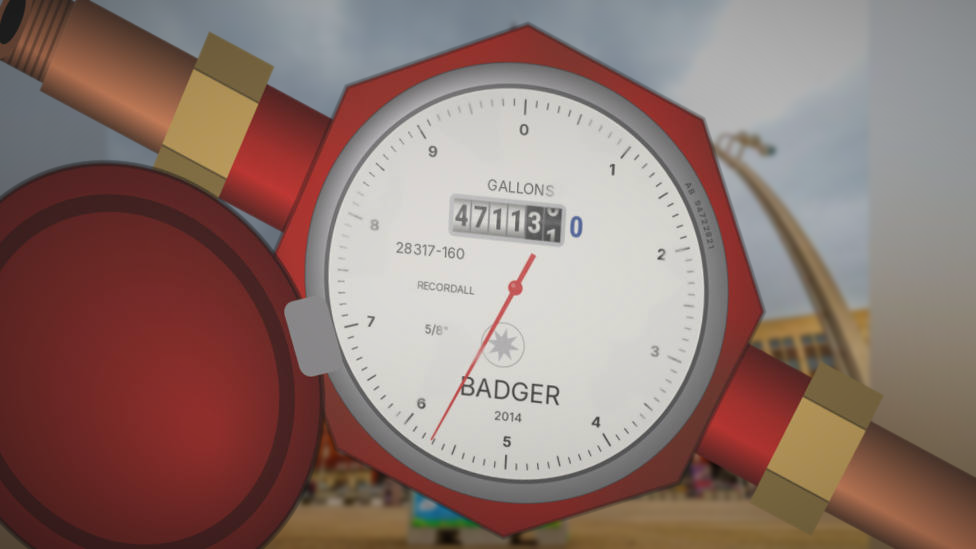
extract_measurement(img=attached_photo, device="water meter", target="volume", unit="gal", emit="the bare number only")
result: 4711305.7
